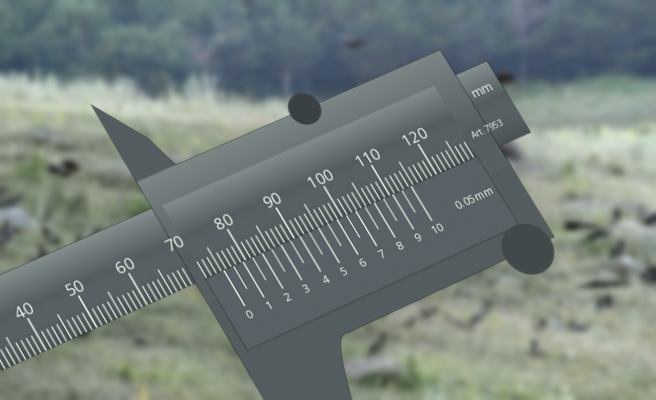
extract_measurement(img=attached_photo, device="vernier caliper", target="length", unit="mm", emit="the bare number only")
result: 75.5
